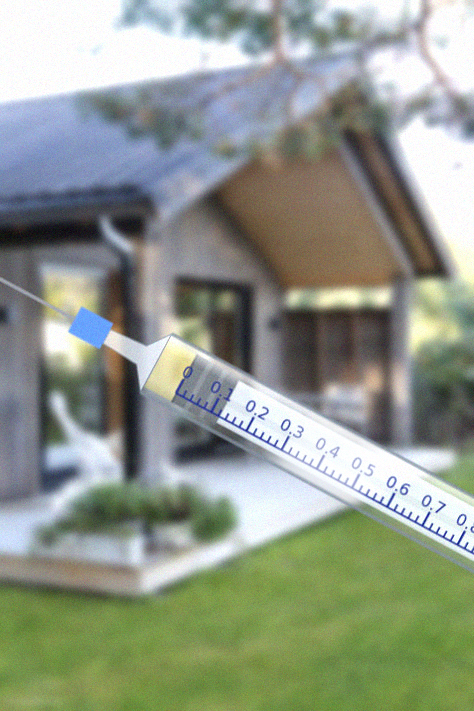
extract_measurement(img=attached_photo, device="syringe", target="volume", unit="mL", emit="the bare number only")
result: 0
